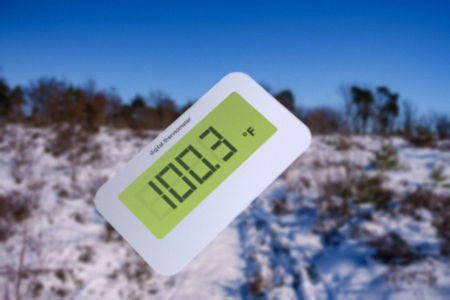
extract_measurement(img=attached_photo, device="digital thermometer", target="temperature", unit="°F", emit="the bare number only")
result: 100.3
